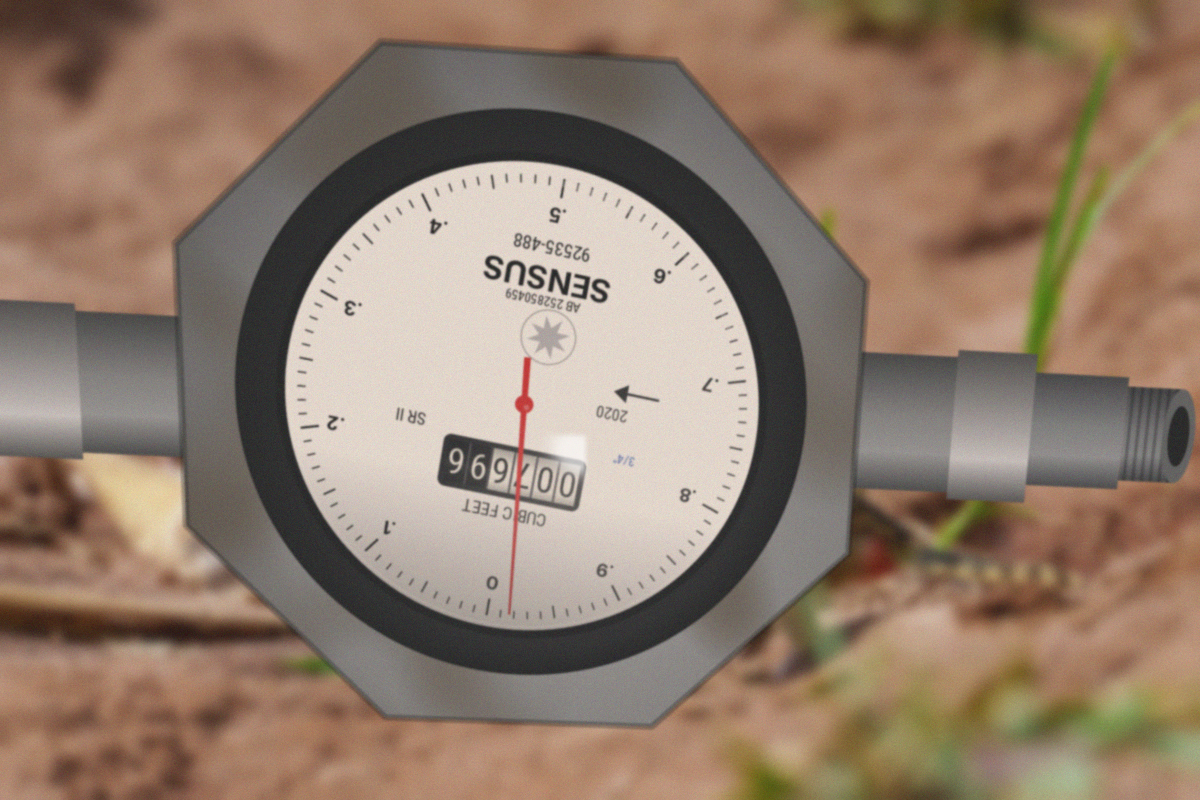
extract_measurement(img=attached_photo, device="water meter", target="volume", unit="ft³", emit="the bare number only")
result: 7695.98
